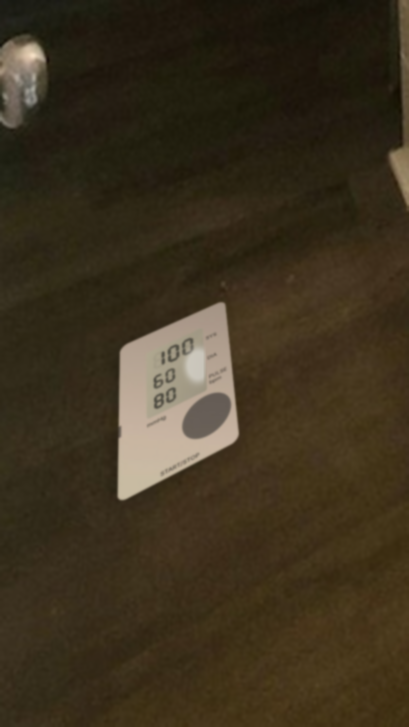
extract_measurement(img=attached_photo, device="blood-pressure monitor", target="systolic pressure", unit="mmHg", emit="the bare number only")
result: 100
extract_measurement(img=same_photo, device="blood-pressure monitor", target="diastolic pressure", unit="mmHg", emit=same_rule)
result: 60
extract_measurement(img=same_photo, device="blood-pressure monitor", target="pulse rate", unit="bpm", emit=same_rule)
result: 80
